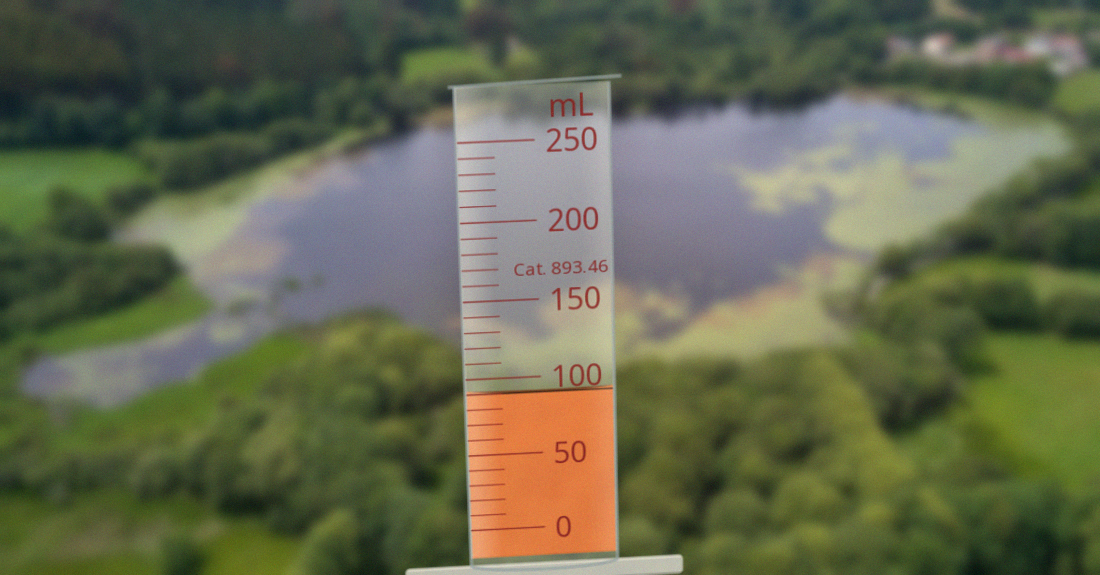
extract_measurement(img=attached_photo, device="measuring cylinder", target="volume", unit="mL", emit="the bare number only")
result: 90
